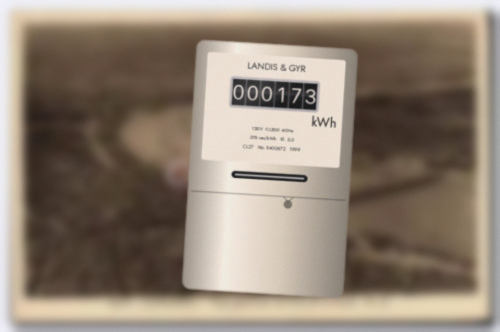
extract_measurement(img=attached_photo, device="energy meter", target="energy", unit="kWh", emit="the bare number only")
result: 173
